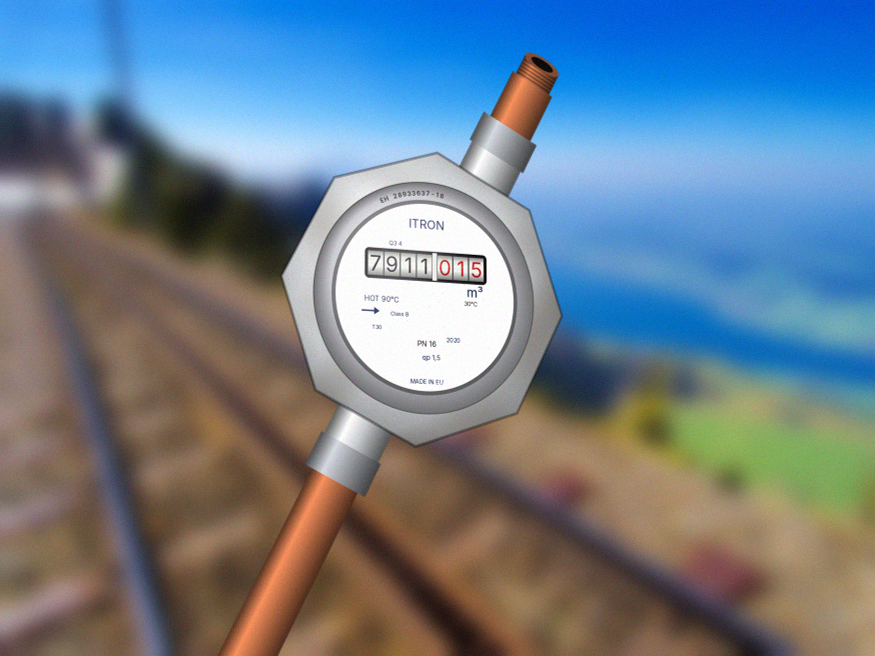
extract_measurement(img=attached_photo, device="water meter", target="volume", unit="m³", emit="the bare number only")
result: 7911.015
